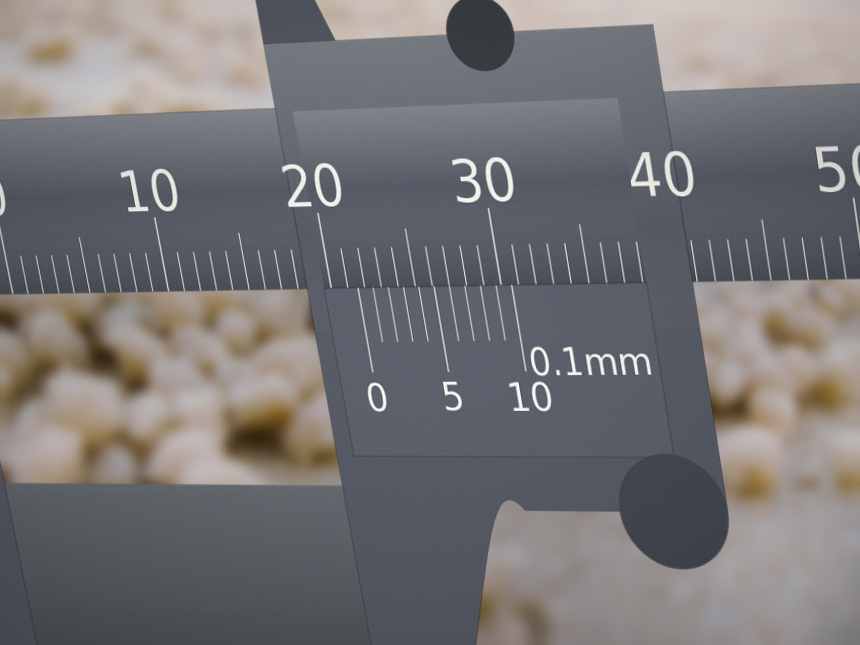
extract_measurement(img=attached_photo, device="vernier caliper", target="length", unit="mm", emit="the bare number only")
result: 21.6
